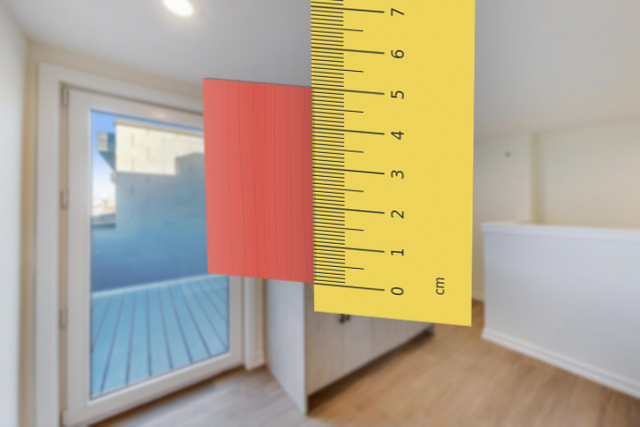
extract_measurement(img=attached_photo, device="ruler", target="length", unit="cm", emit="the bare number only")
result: 5
